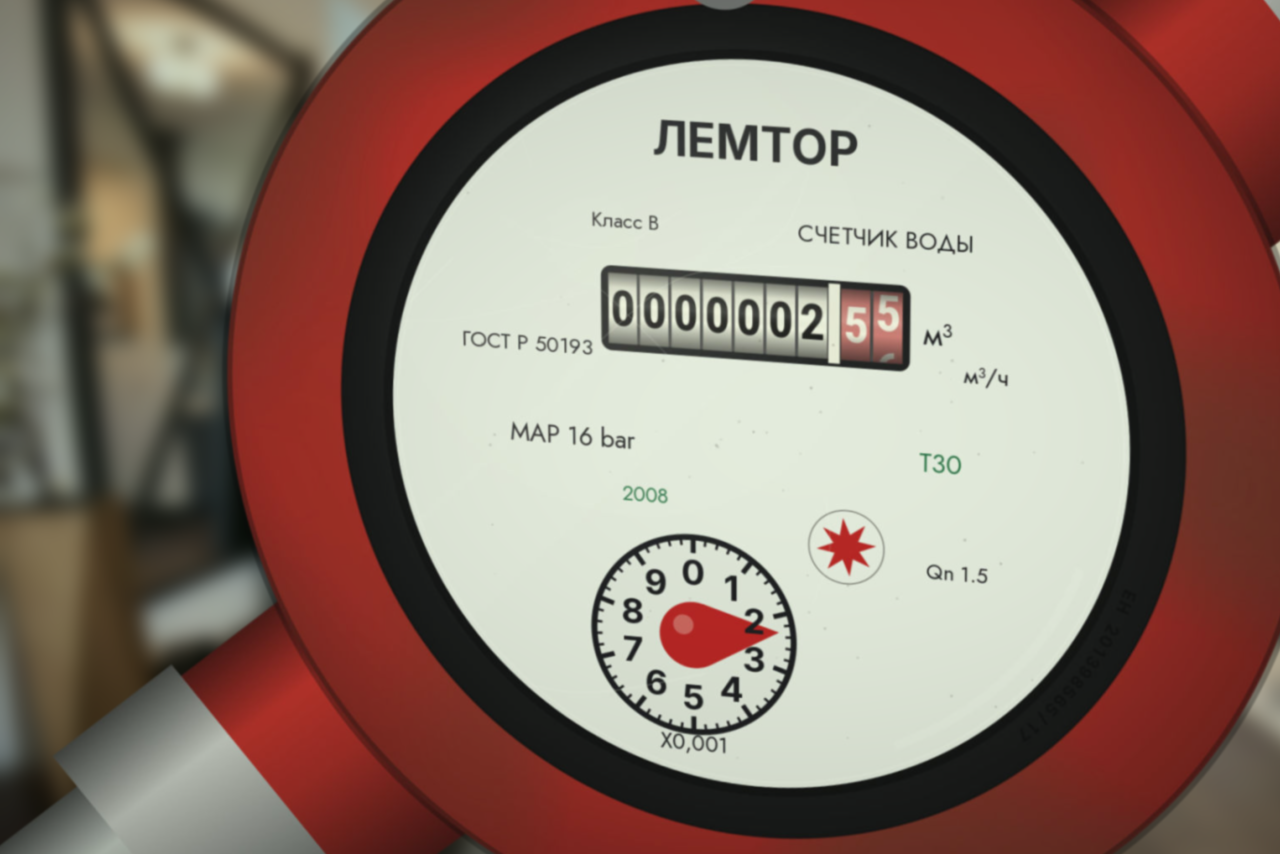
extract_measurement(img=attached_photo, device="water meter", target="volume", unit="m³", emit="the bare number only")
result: 2.552
